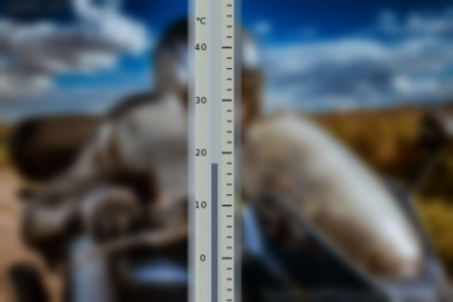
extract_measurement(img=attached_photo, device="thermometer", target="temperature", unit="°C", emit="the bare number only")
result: 18
